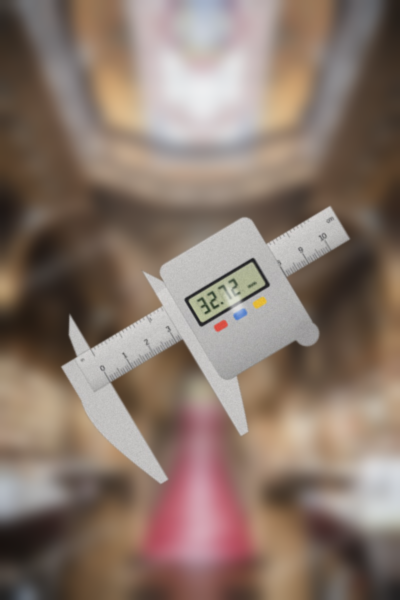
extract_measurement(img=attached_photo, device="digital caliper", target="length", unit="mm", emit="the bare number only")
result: 32.72
